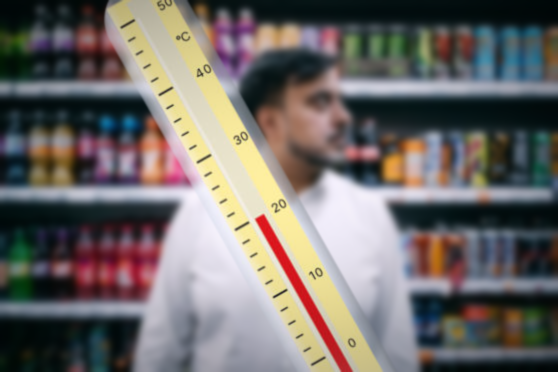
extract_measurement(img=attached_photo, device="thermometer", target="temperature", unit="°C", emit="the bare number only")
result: 20
